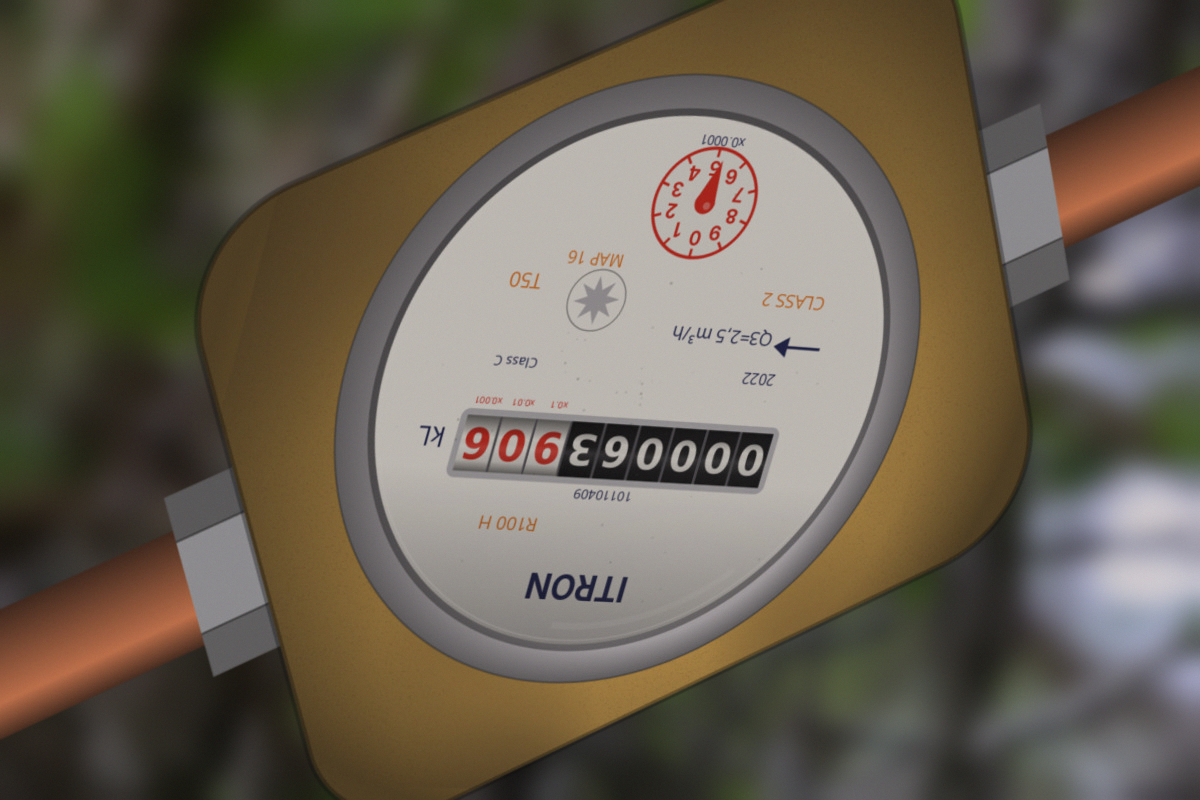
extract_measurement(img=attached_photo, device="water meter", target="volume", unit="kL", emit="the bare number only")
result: 63.9065
